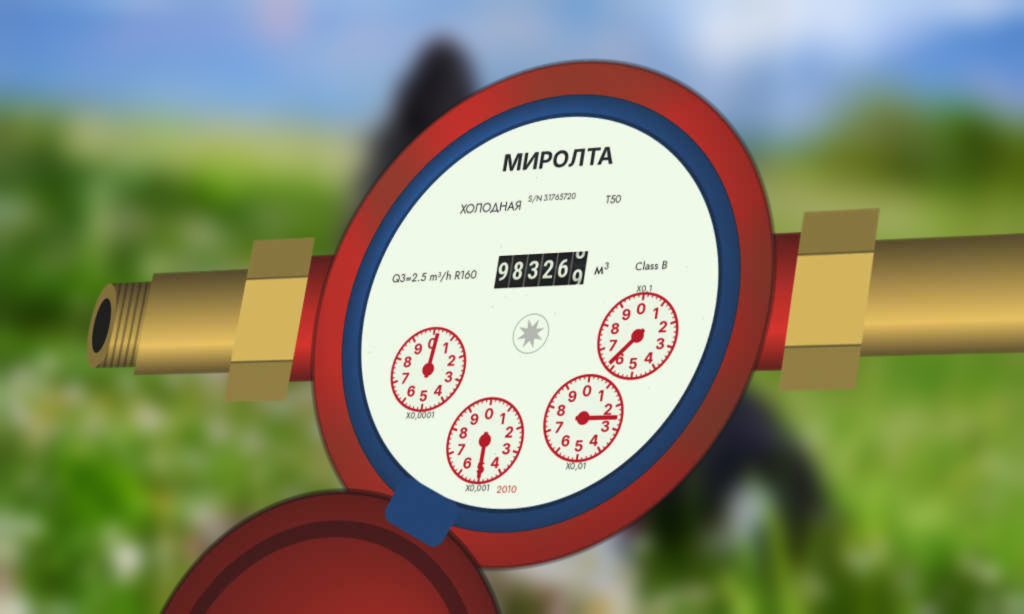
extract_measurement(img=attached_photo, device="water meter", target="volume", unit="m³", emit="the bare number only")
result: 983268.6250
